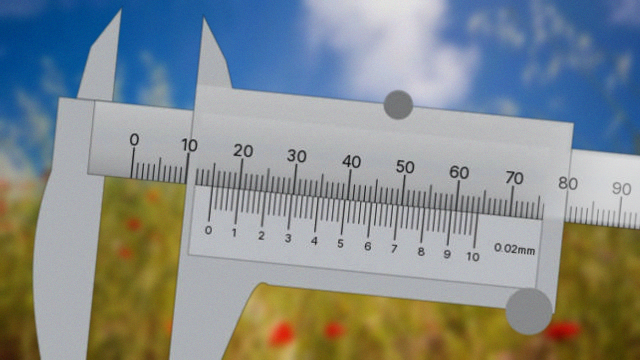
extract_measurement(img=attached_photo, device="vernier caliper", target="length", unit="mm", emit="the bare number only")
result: 15.0
